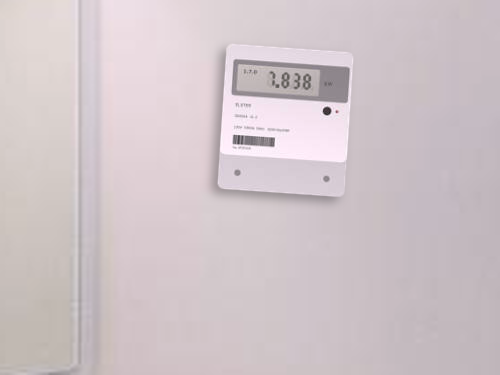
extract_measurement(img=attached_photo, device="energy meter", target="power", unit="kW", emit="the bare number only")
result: 7.838
